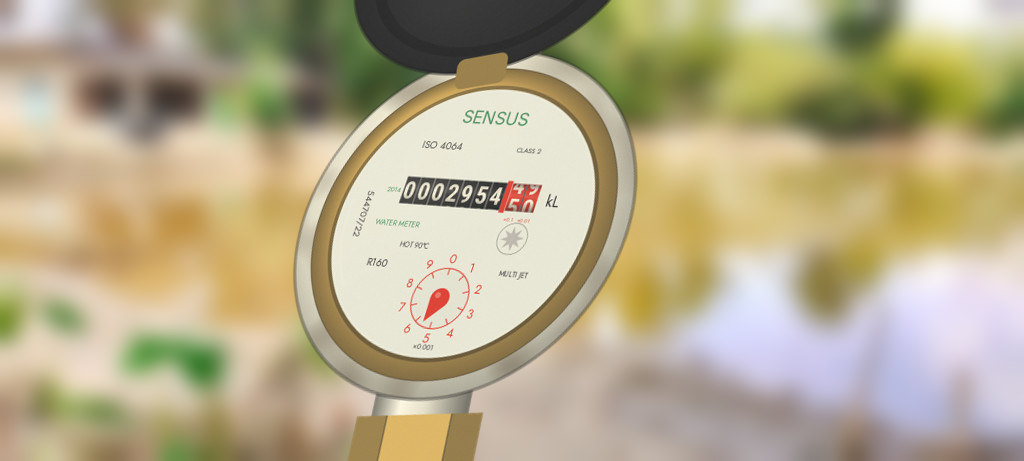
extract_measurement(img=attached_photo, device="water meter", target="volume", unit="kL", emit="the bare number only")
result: 2954.495
